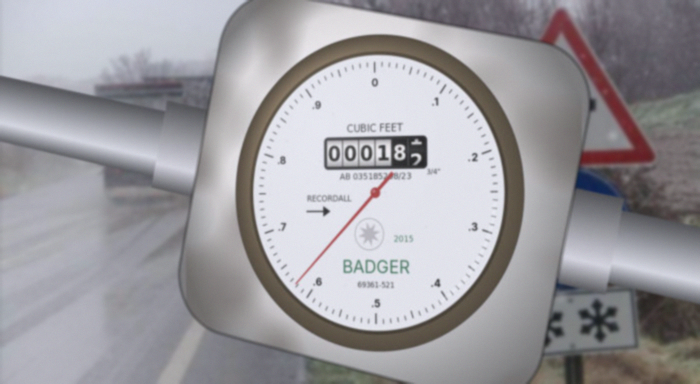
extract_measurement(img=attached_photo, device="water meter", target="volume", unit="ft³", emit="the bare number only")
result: 181.62
